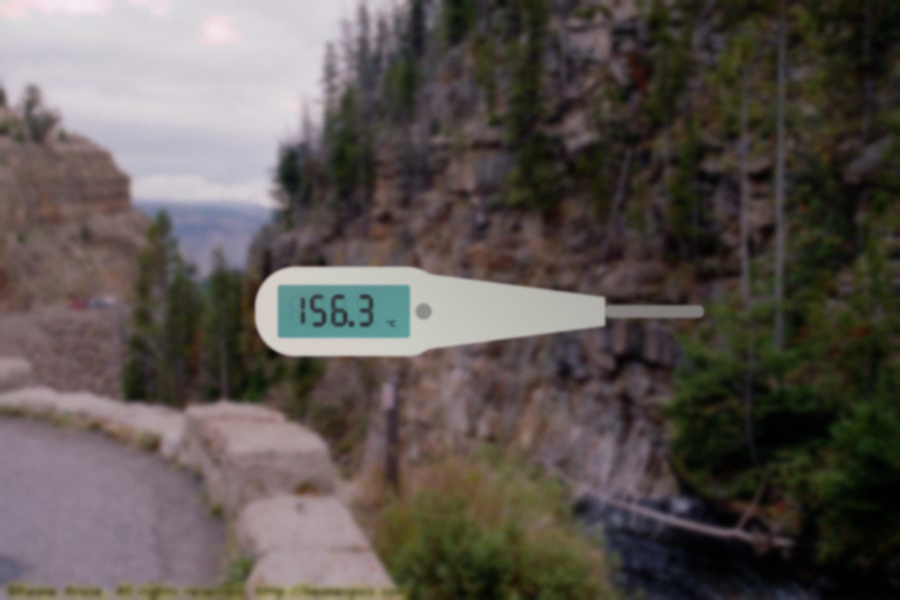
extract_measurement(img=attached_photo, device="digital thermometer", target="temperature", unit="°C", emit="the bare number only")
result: 156.3
